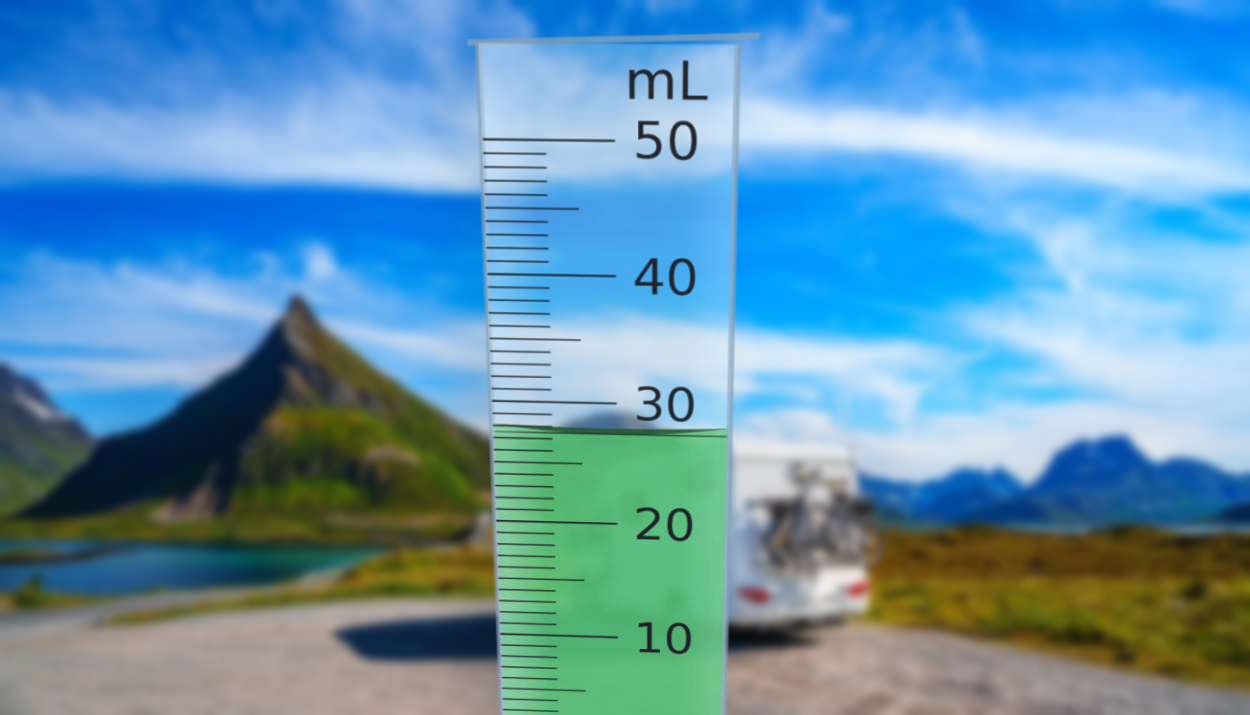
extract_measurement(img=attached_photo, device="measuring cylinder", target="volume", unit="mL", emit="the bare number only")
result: 27.5
